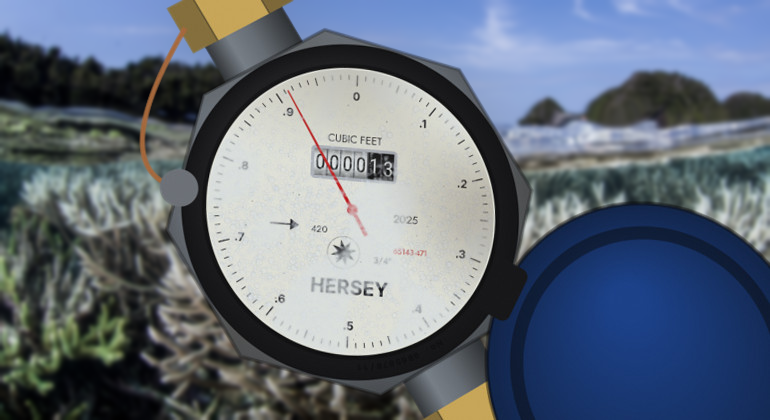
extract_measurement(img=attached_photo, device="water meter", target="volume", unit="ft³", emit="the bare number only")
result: 12.91
